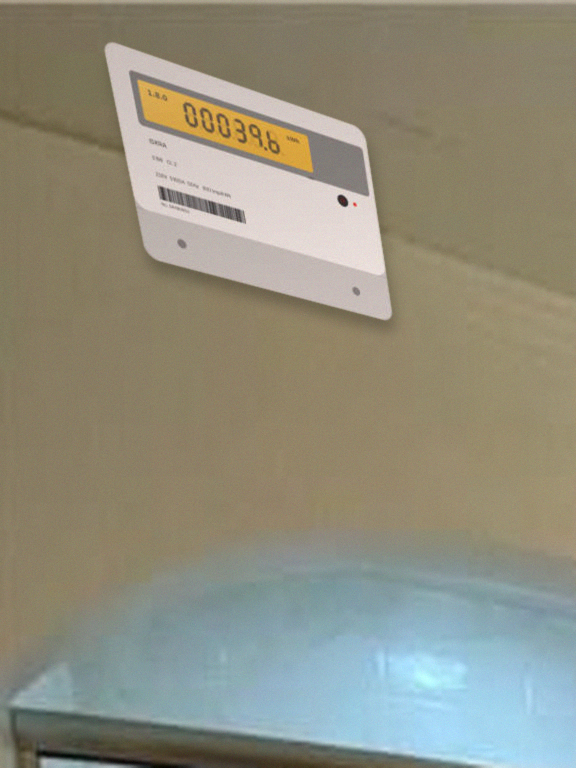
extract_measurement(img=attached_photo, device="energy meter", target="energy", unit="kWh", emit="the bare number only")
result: 39.6
